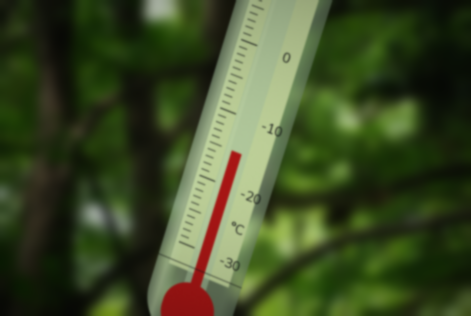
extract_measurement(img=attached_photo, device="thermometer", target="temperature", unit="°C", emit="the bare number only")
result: -15
